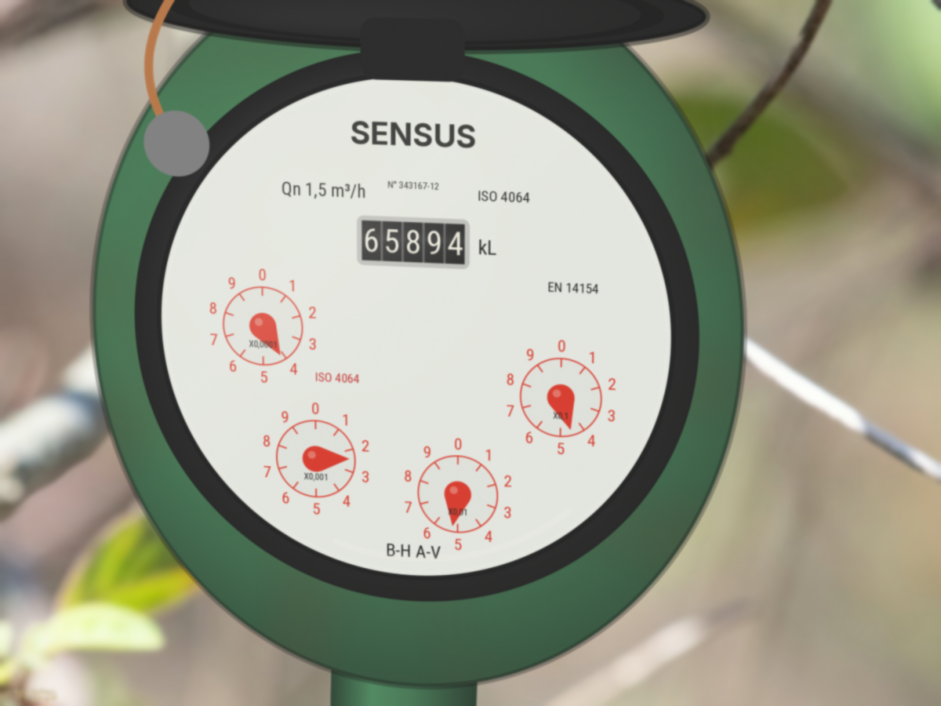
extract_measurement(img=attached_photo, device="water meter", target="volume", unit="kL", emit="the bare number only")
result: 65894.4524
